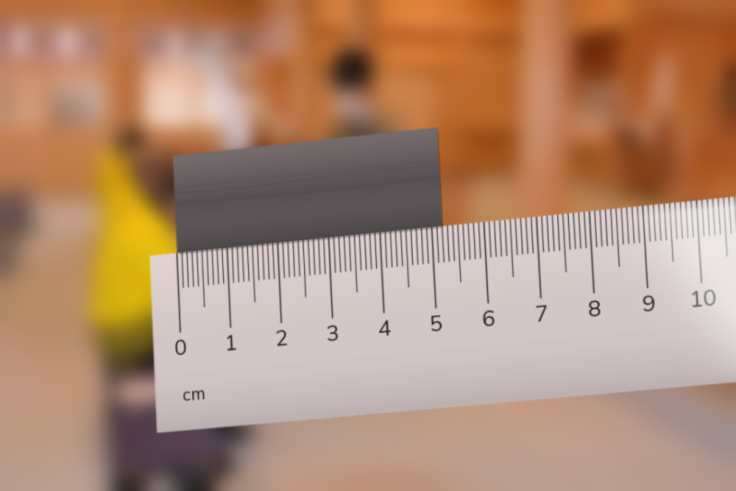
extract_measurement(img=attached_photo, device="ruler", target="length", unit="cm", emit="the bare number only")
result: 5.2
